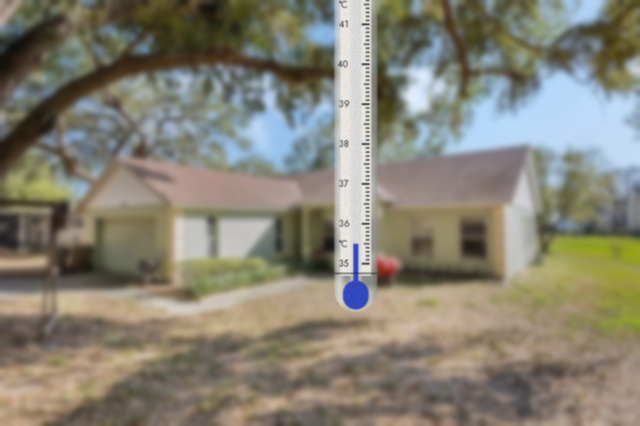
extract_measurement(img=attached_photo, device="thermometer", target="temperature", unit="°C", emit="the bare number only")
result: 35.5
